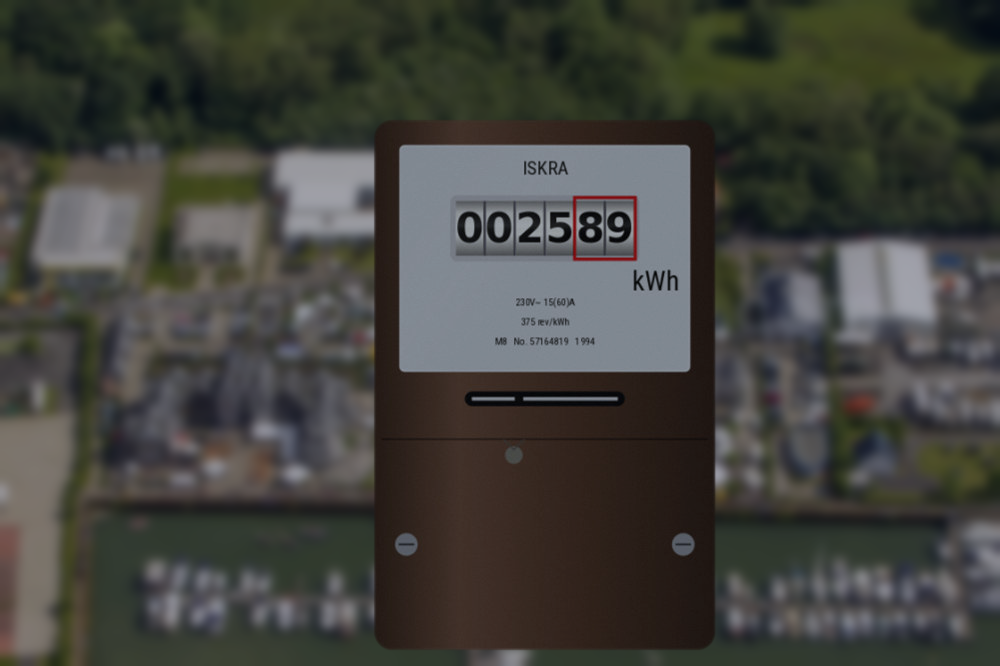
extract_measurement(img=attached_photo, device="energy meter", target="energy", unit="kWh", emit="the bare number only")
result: 25.89
